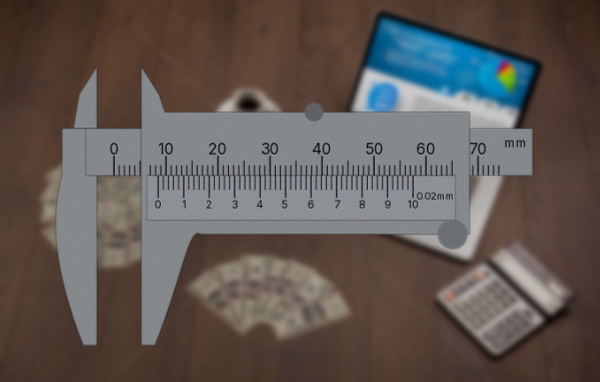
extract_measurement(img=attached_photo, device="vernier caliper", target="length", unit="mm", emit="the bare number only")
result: 8.5
